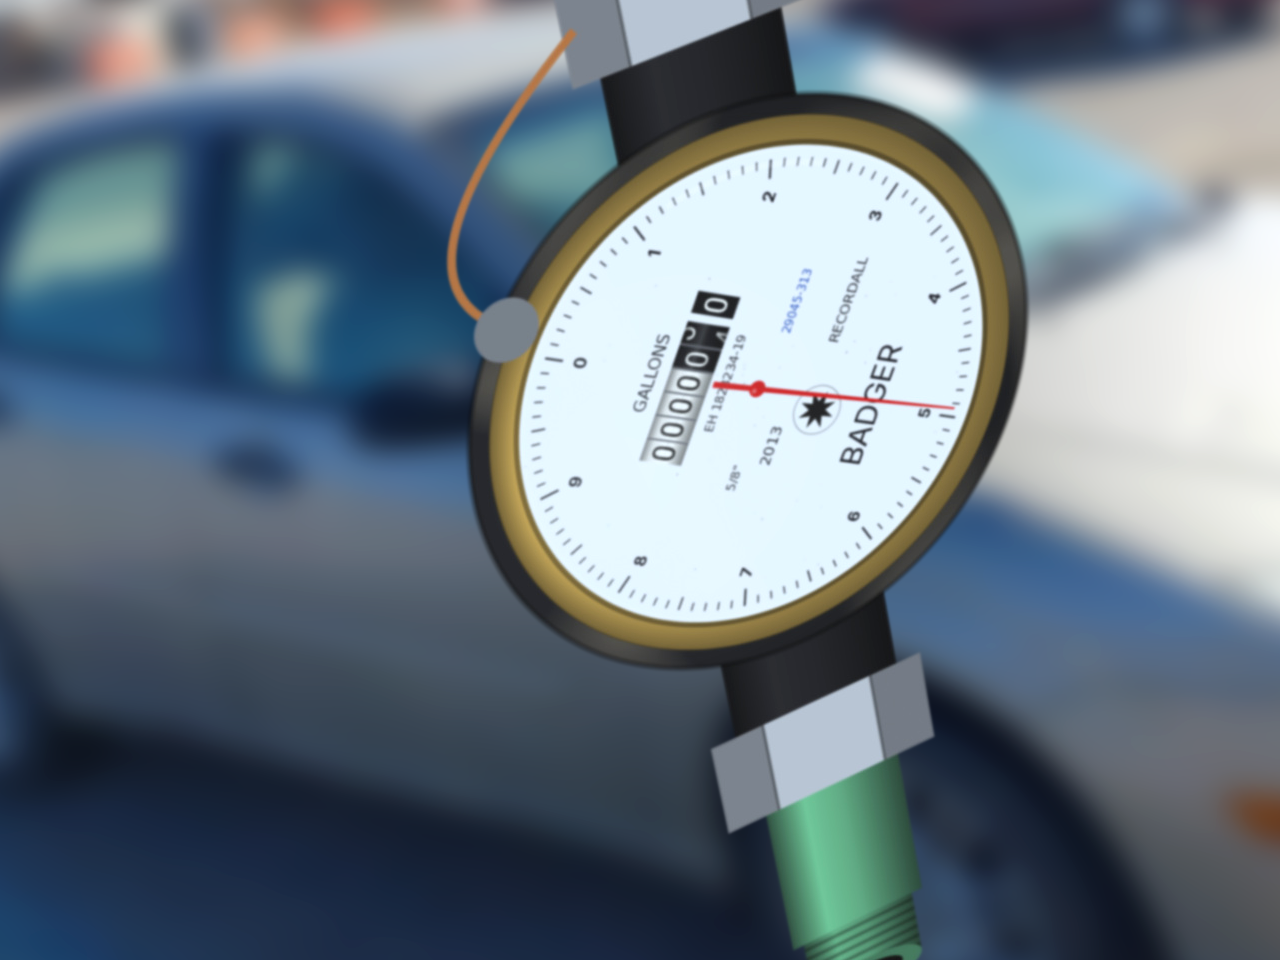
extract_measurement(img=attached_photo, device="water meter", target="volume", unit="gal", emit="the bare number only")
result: 34.9
